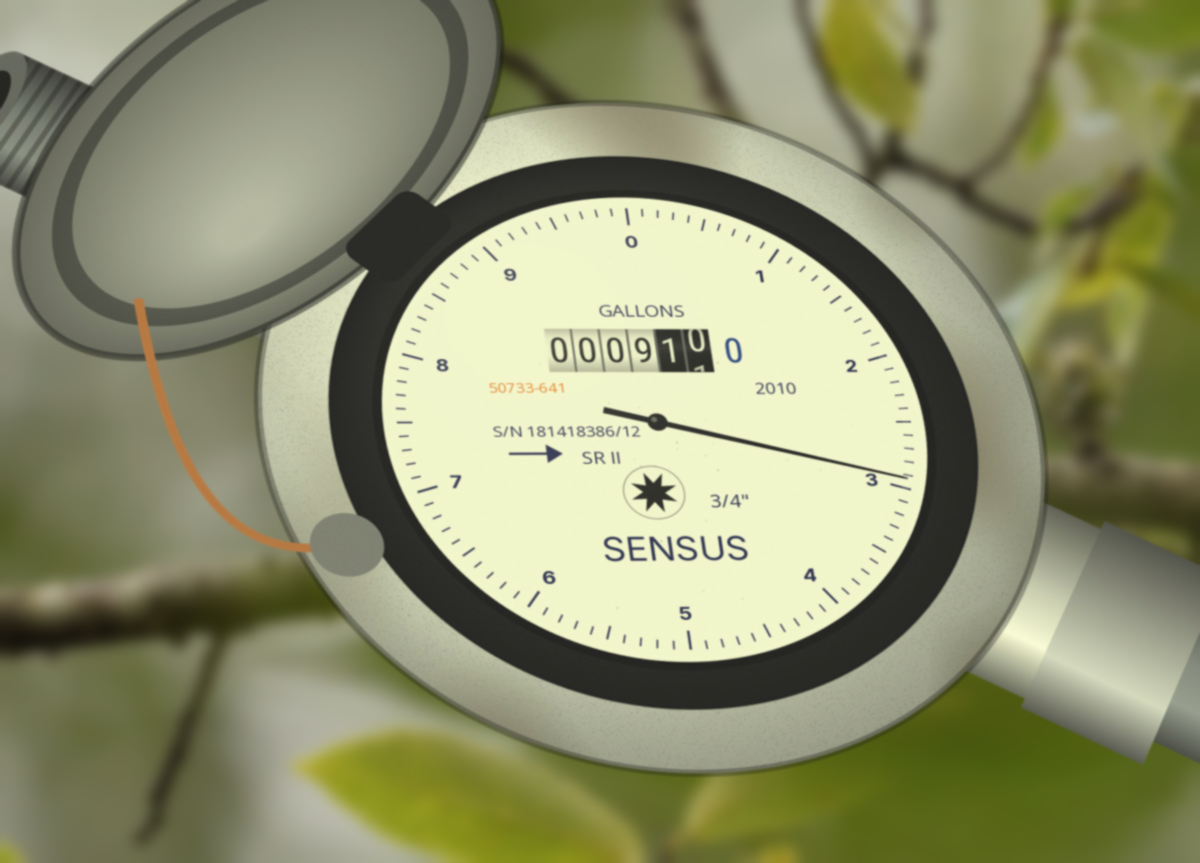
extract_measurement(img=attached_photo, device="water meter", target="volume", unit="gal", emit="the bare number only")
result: 9102.9
